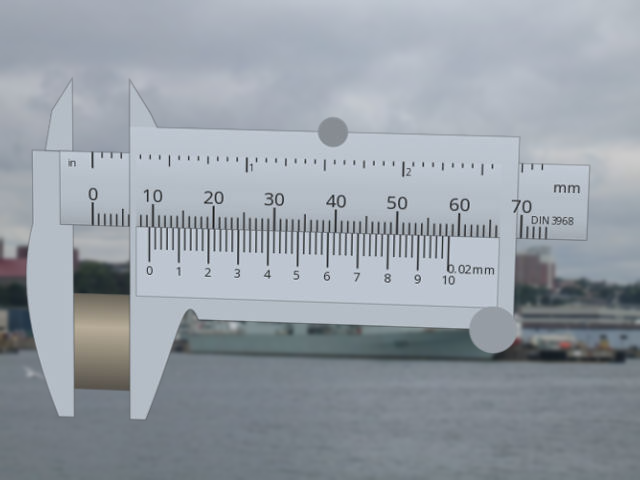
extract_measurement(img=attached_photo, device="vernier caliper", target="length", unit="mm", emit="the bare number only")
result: 9.4
